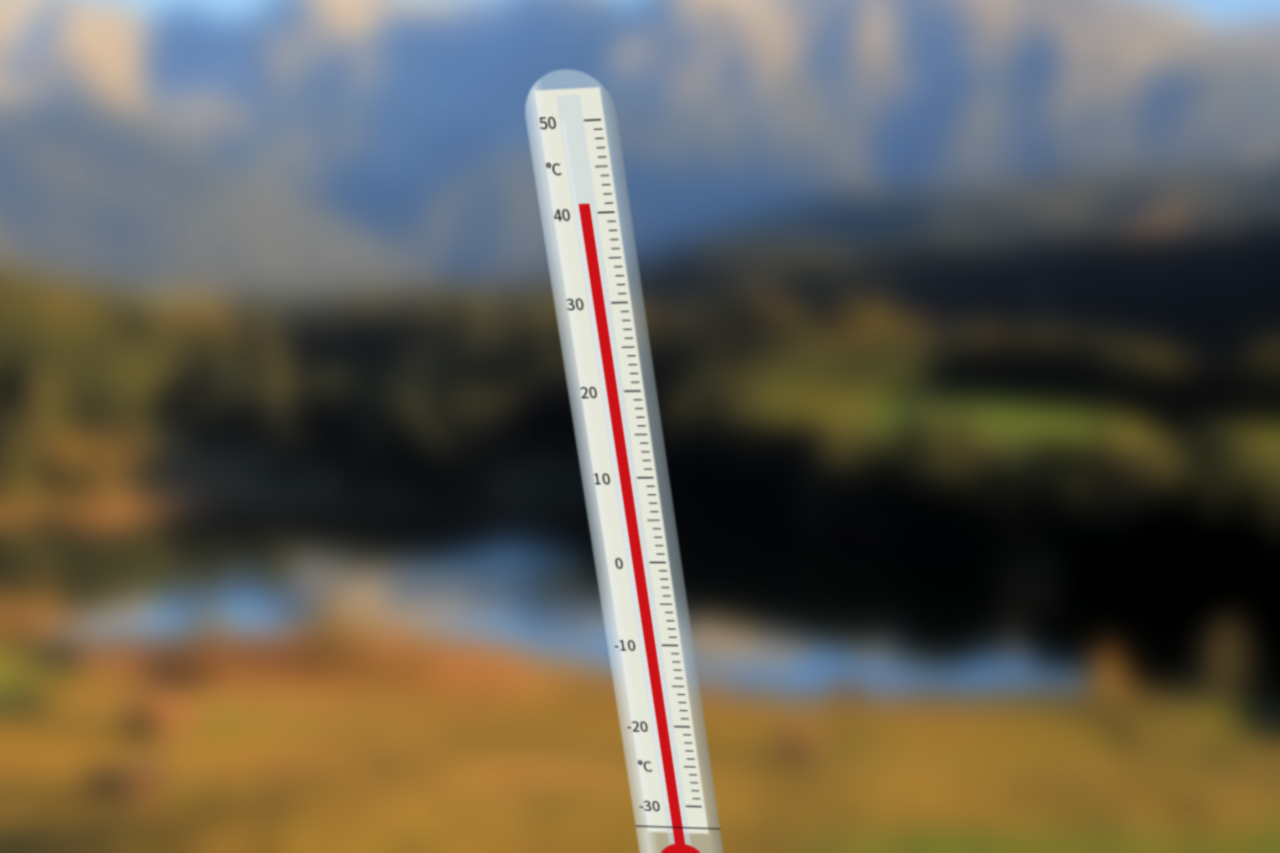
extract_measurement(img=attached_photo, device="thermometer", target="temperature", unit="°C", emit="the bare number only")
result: 41
